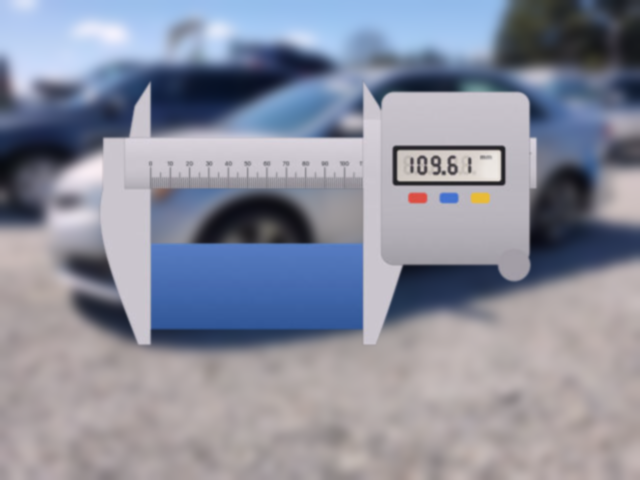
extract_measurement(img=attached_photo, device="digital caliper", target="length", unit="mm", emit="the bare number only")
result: 109.61
